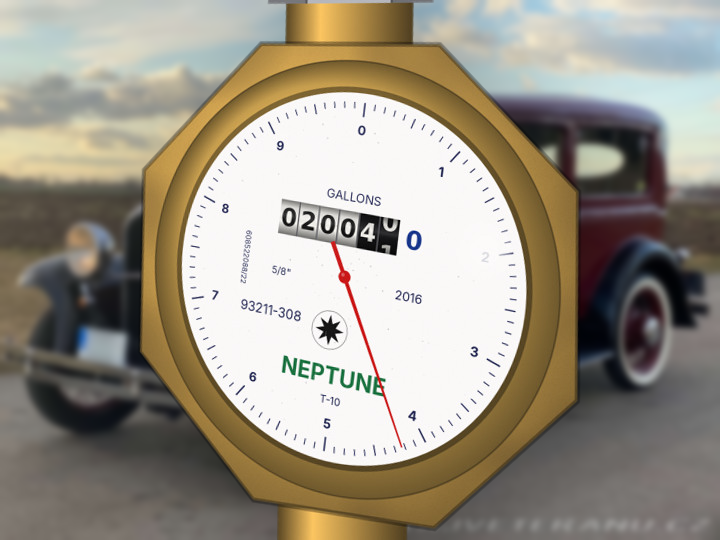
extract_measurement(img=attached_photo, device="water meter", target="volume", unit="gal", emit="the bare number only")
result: 200404.2
